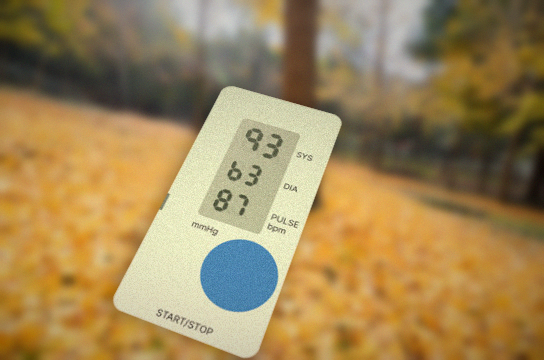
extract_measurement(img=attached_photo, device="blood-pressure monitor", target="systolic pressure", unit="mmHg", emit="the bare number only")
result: 93
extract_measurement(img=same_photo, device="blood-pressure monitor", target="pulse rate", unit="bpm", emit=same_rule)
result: 87
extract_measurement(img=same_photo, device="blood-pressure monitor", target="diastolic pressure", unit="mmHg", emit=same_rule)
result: 63
